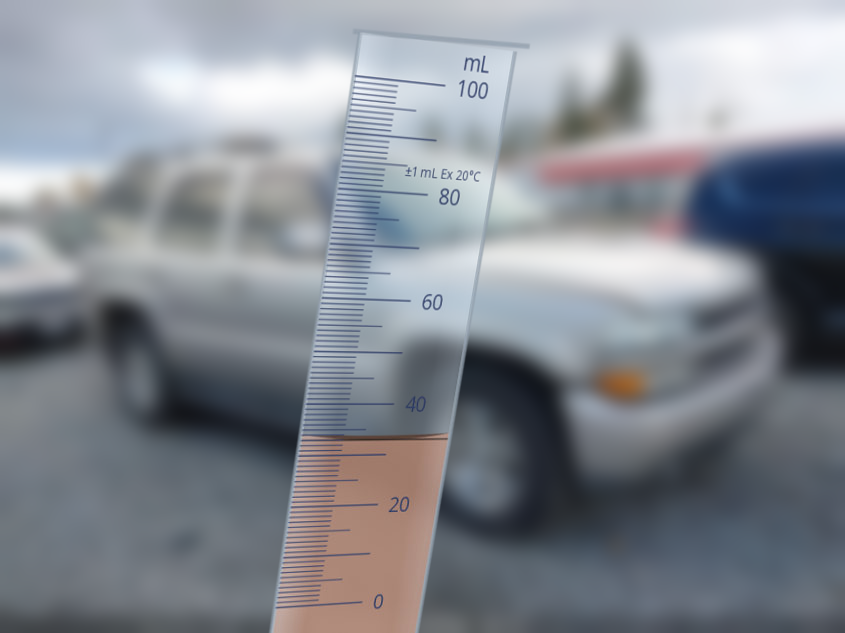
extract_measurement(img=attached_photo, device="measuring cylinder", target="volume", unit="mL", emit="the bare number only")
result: 33
